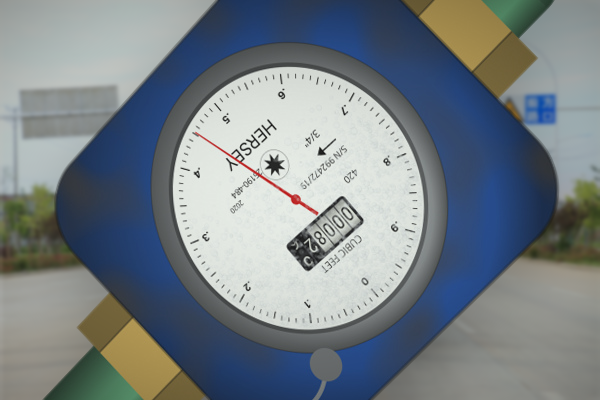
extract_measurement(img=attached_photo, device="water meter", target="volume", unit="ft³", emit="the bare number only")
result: 825.45
